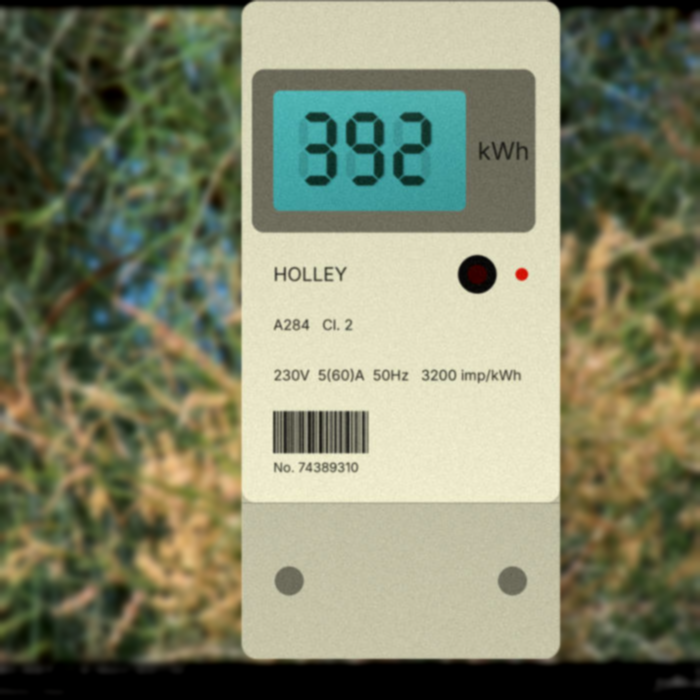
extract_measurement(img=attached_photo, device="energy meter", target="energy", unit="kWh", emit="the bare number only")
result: 392
